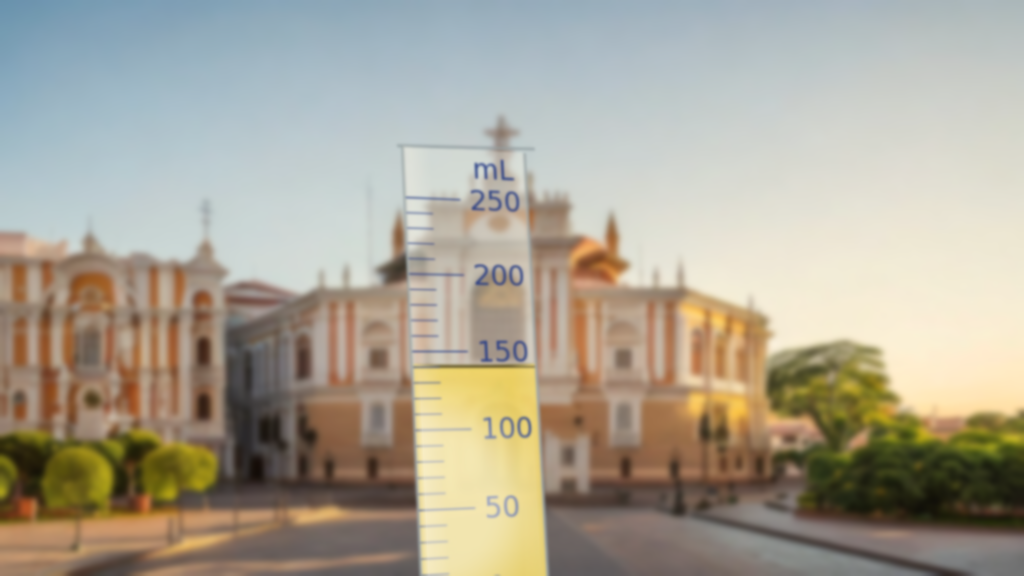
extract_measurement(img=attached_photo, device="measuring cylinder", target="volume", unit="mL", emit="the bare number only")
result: 140
